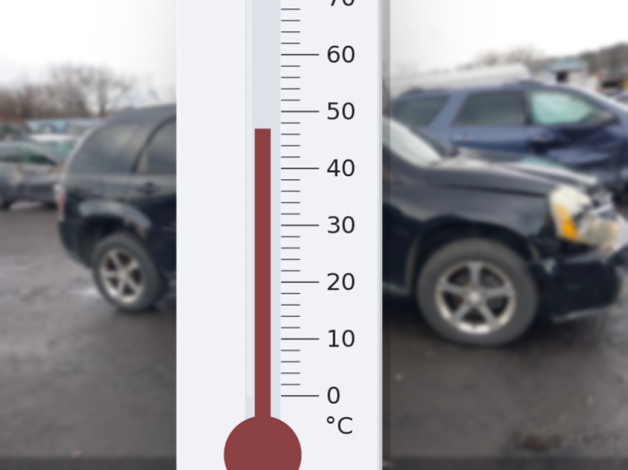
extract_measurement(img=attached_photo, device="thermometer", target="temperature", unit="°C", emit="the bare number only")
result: 47
